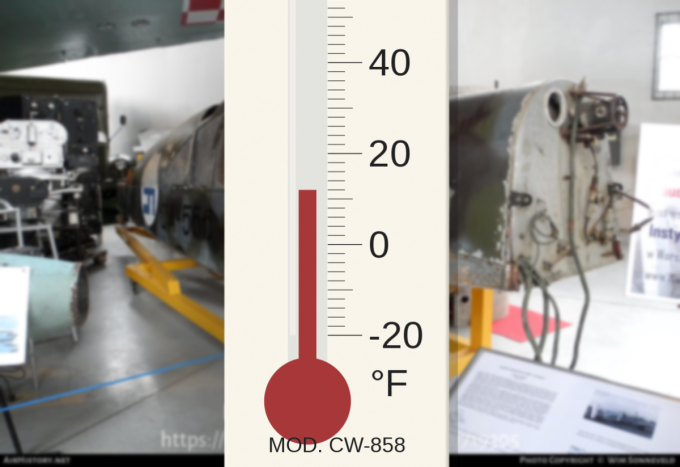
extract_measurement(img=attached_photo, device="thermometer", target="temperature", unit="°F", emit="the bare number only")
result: 12
